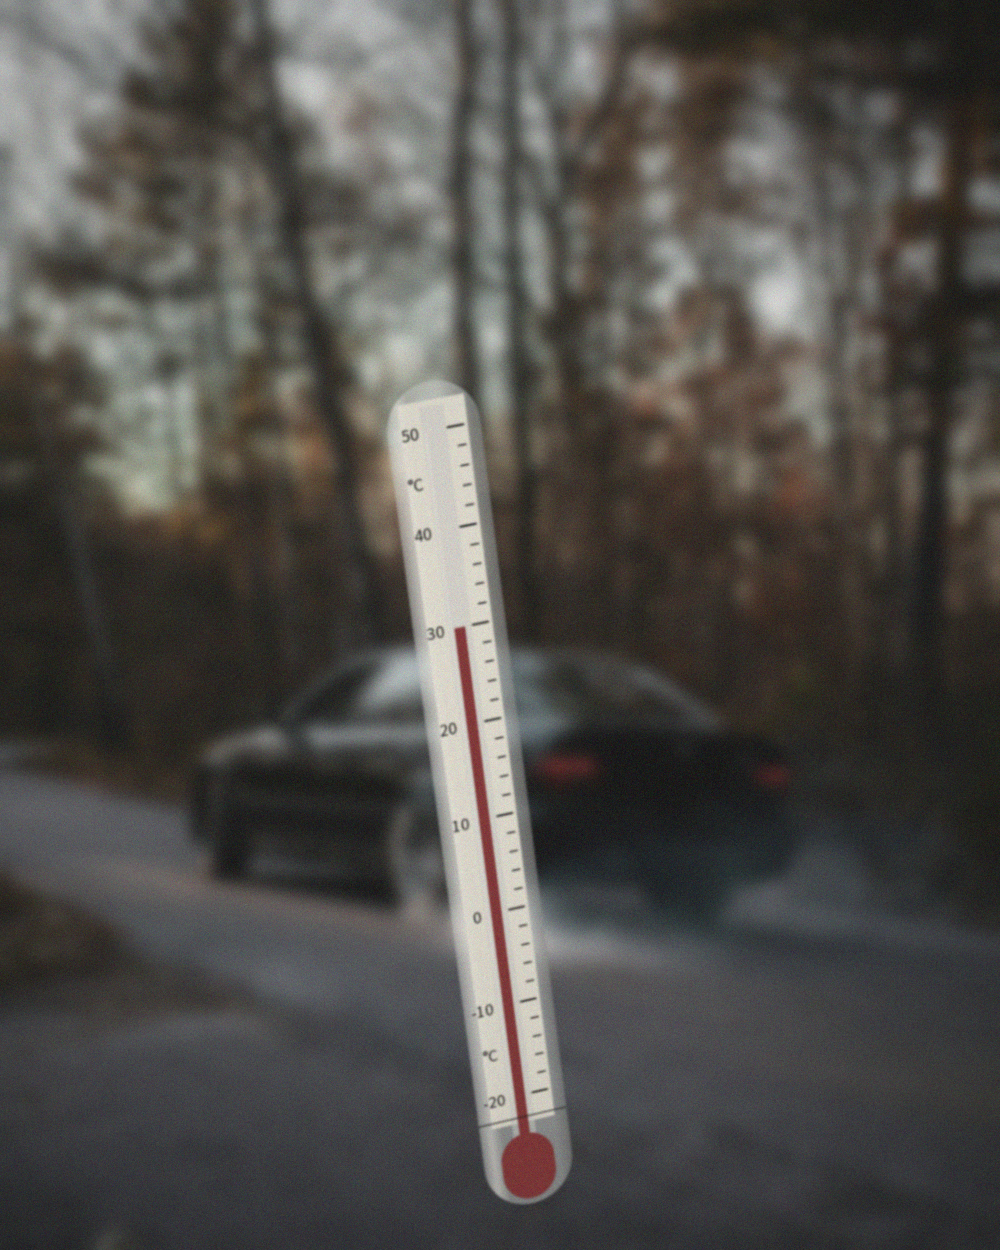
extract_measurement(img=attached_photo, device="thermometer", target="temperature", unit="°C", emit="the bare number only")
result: 30
